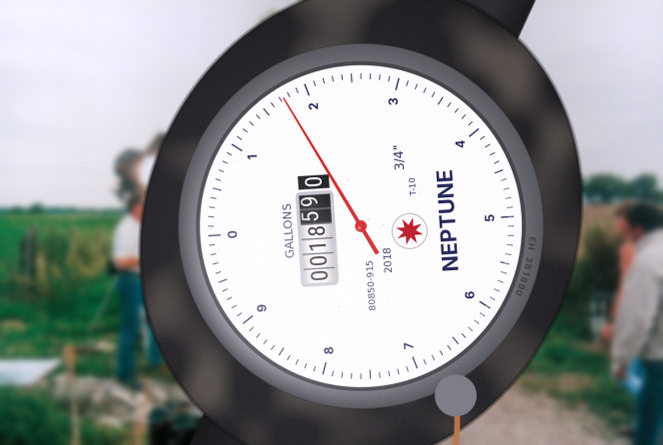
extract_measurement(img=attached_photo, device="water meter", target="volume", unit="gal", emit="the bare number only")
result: 18591.7
